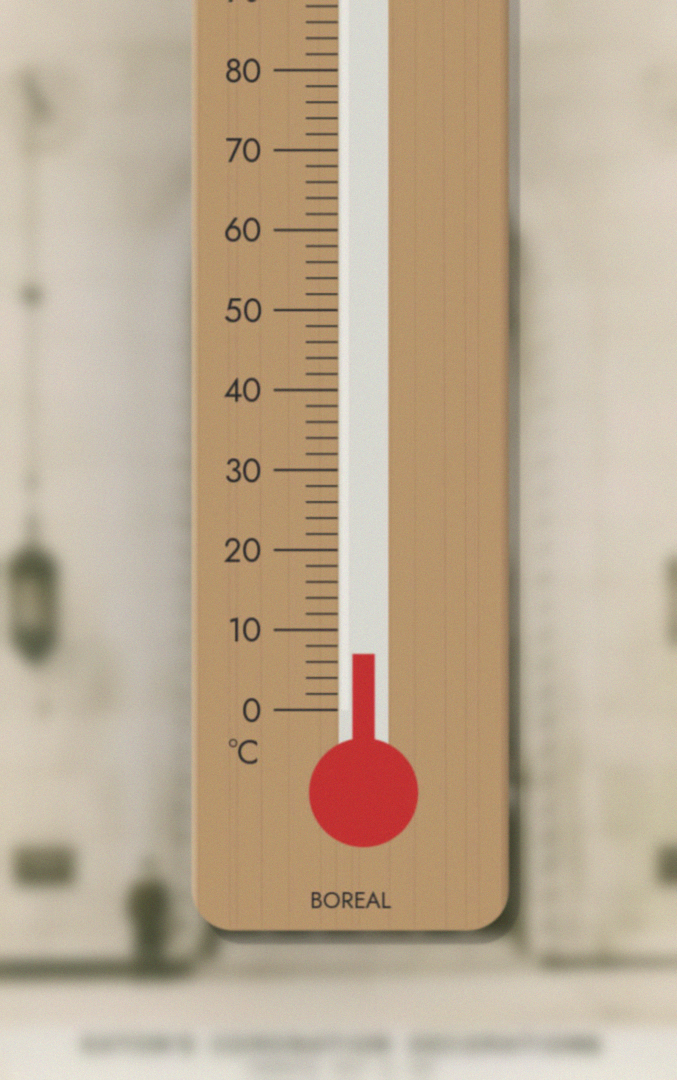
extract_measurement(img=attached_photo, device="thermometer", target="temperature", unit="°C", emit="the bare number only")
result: 7
